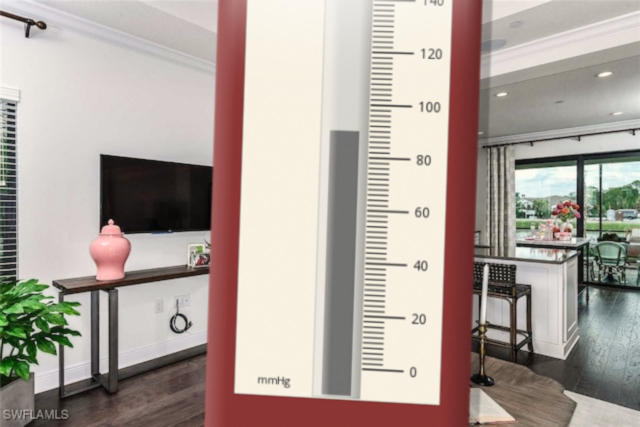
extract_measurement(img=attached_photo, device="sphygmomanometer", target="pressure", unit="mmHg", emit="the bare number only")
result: 90
